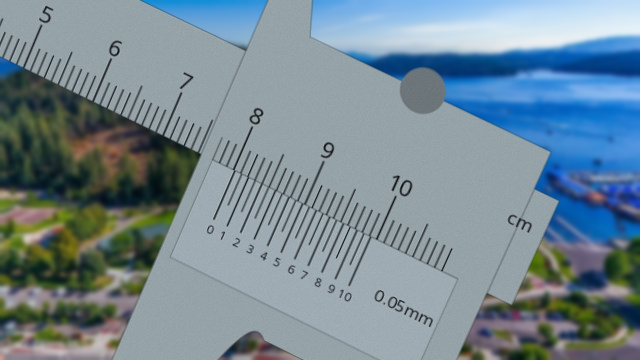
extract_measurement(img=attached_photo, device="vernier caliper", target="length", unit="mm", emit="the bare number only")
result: 80.2
